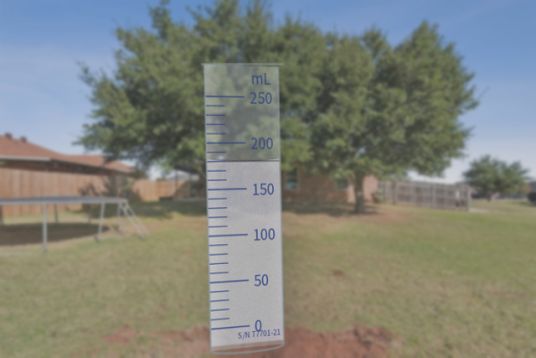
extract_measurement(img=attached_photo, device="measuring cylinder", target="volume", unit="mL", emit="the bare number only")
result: 180
